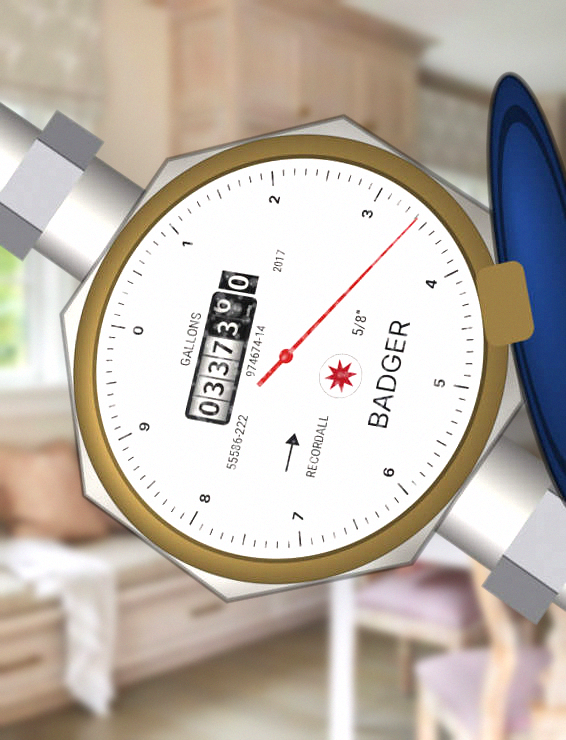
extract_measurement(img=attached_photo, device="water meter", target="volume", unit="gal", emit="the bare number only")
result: 337363.4
